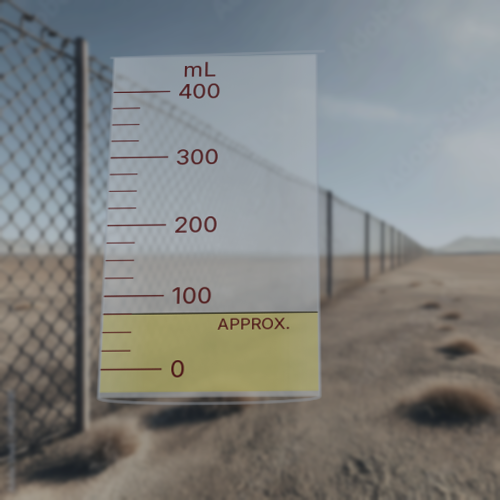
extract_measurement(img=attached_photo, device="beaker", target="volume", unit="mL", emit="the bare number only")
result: 75
